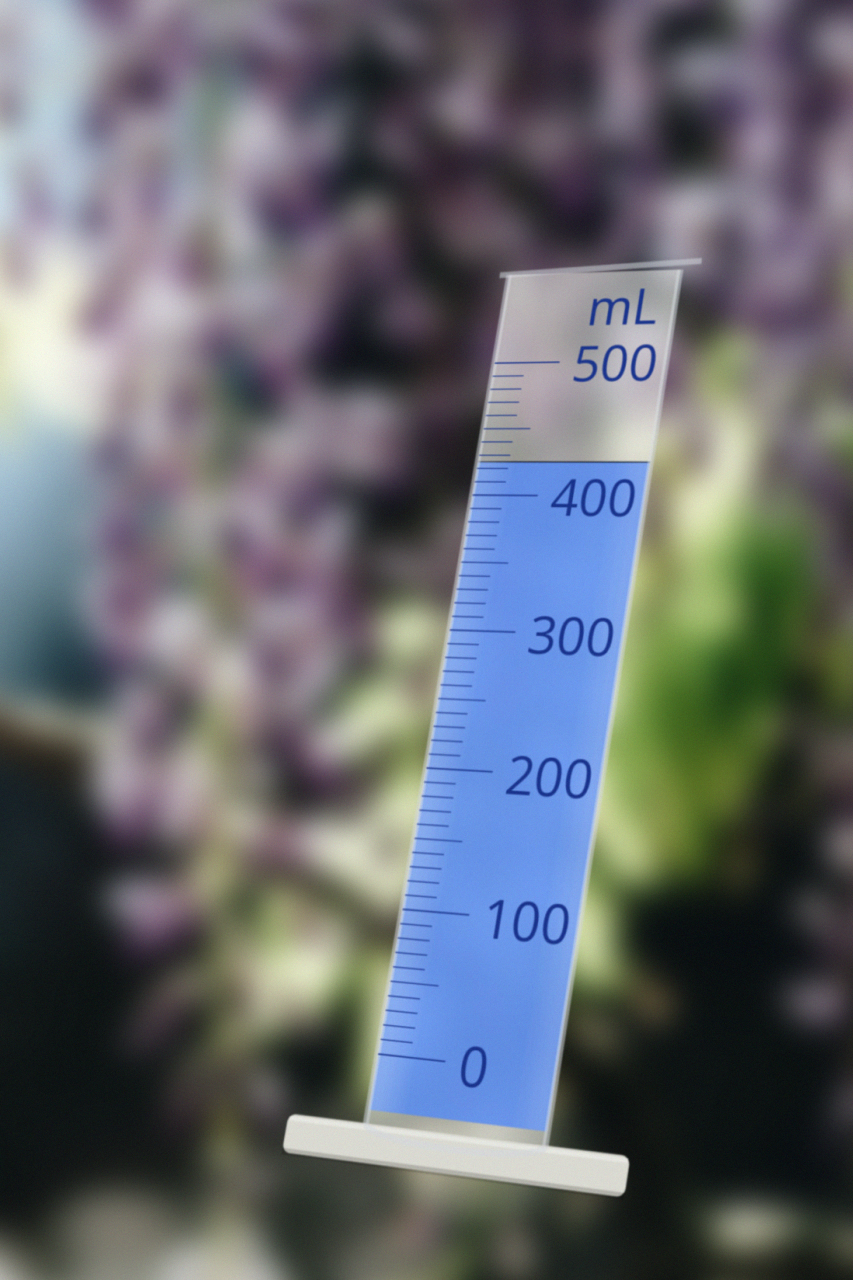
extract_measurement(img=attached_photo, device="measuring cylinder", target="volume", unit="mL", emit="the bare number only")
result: 425
